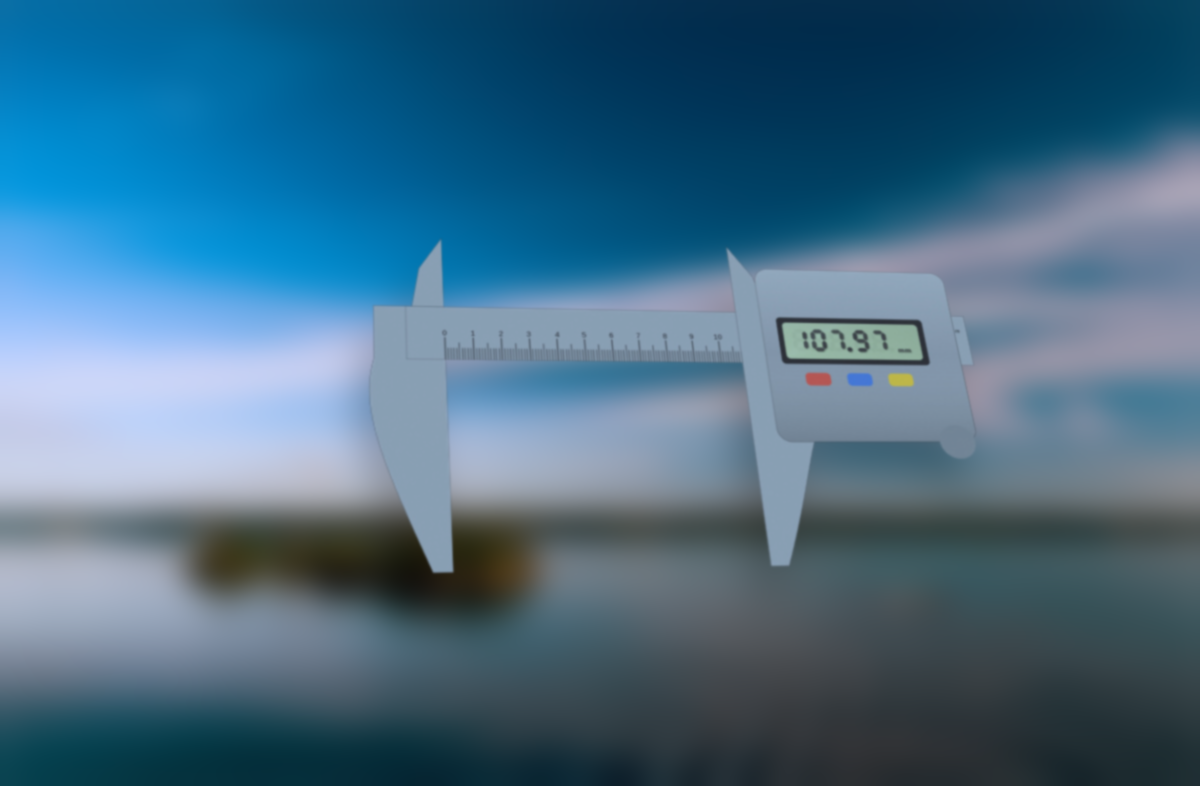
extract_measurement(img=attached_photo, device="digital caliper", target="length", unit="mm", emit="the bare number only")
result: 107.97
